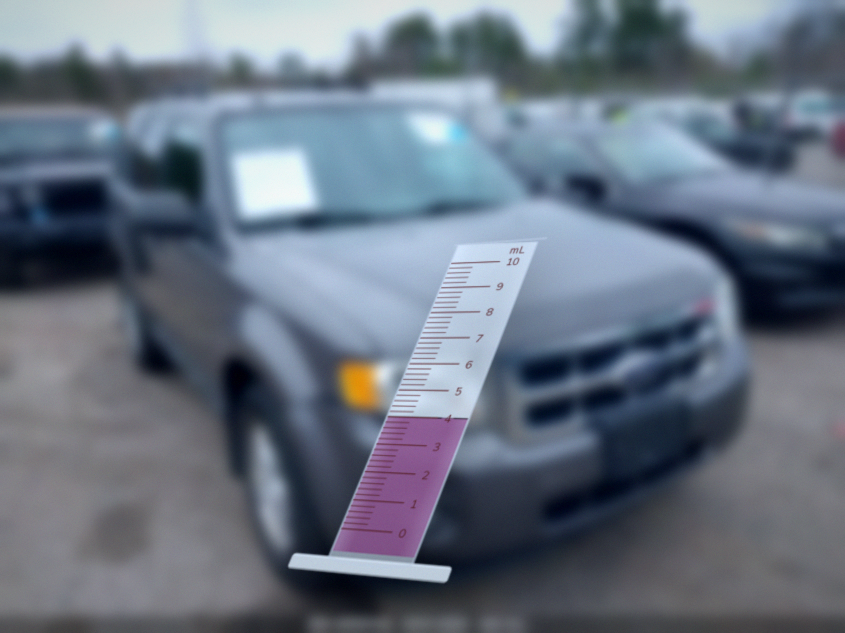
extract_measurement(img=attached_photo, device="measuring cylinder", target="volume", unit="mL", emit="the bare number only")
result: 4
